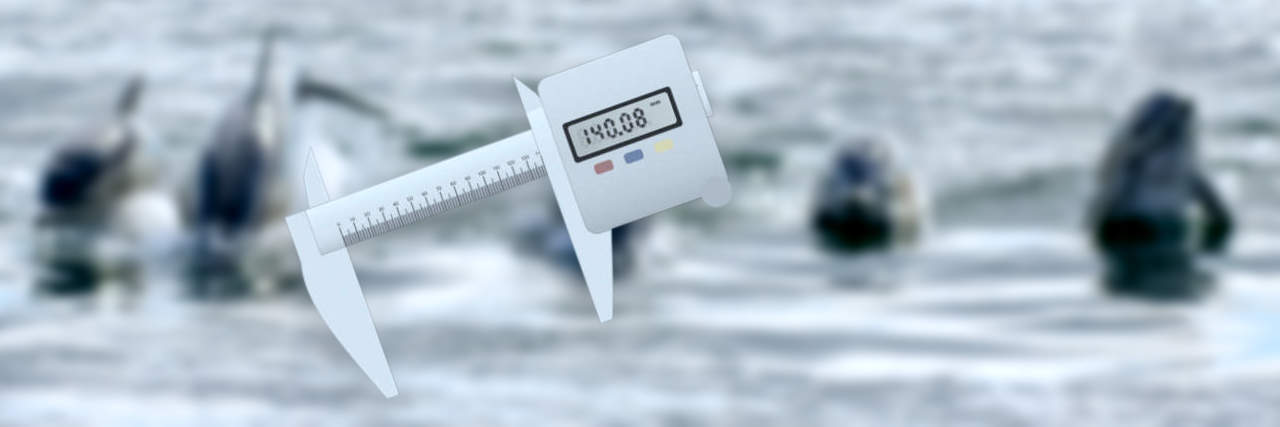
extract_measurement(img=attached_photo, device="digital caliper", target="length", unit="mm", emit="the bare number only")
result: 140.08
